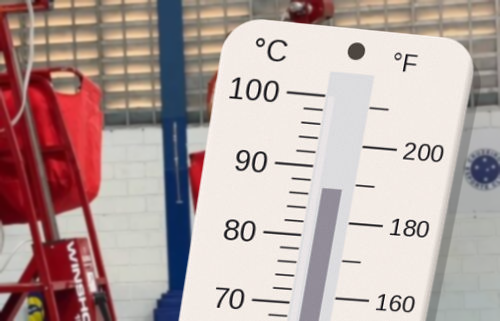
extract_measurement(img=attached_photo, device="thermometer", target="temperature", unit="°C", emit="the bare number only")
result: 87
